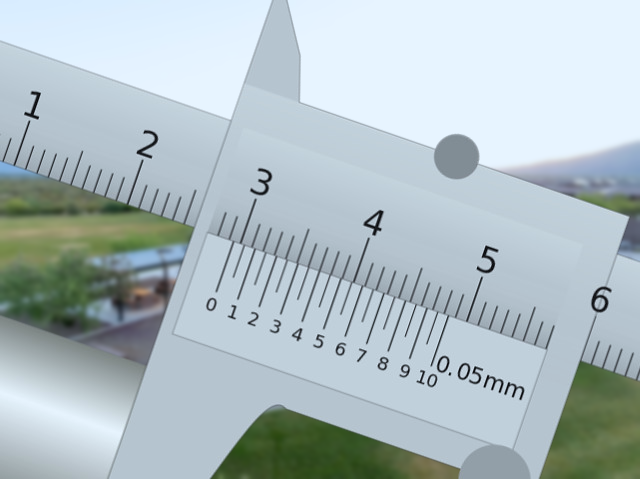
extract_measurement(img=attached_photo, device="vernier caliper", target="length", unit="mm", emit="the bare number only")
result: 29.4
